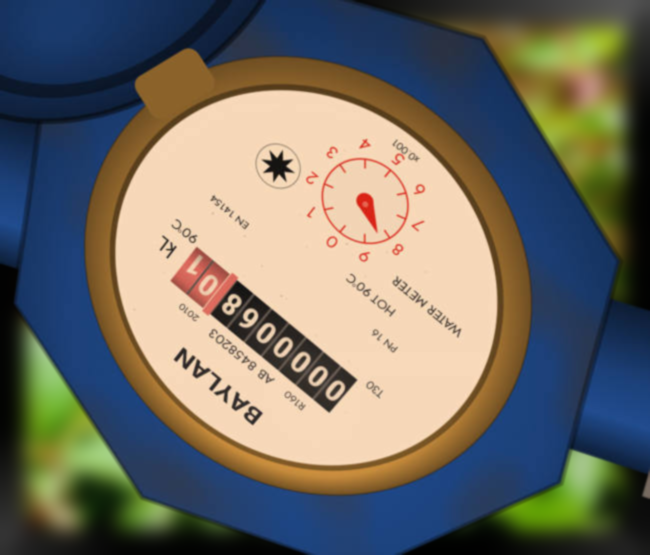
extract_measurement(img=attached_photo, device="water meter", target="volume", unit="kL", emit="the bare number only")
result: 68.008
